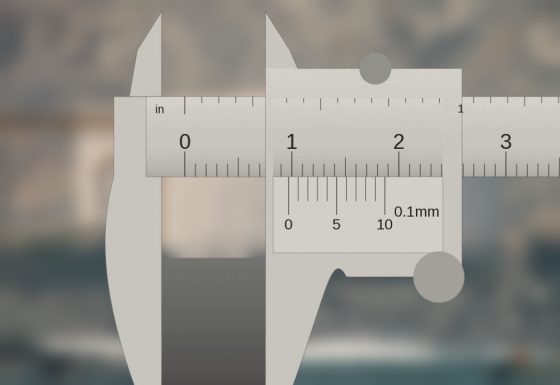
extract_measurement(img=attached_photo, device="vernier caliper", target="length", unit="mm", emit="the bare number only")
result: 9.7
